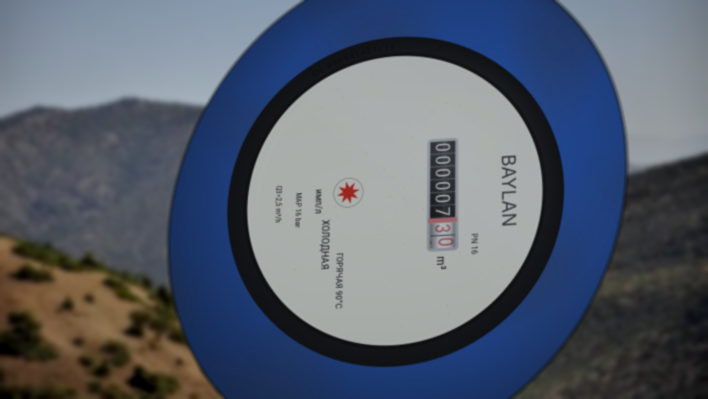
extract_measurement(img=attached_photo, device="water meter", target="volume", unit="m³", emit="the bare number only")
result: 7.30
